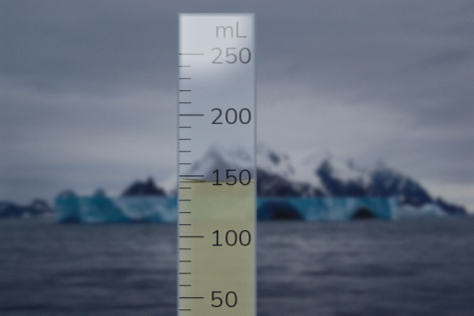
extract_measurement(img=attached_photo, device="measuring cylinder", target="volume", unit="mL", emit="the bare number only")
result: 145
